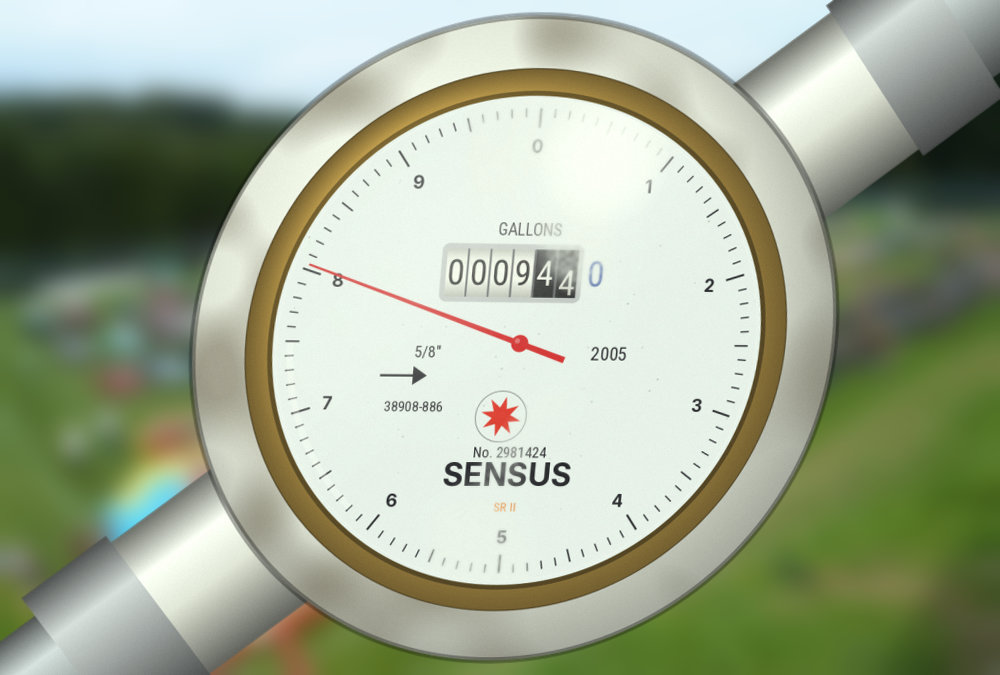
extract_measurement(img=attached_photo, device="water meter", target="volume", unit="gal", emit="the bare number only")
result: 9438.0
